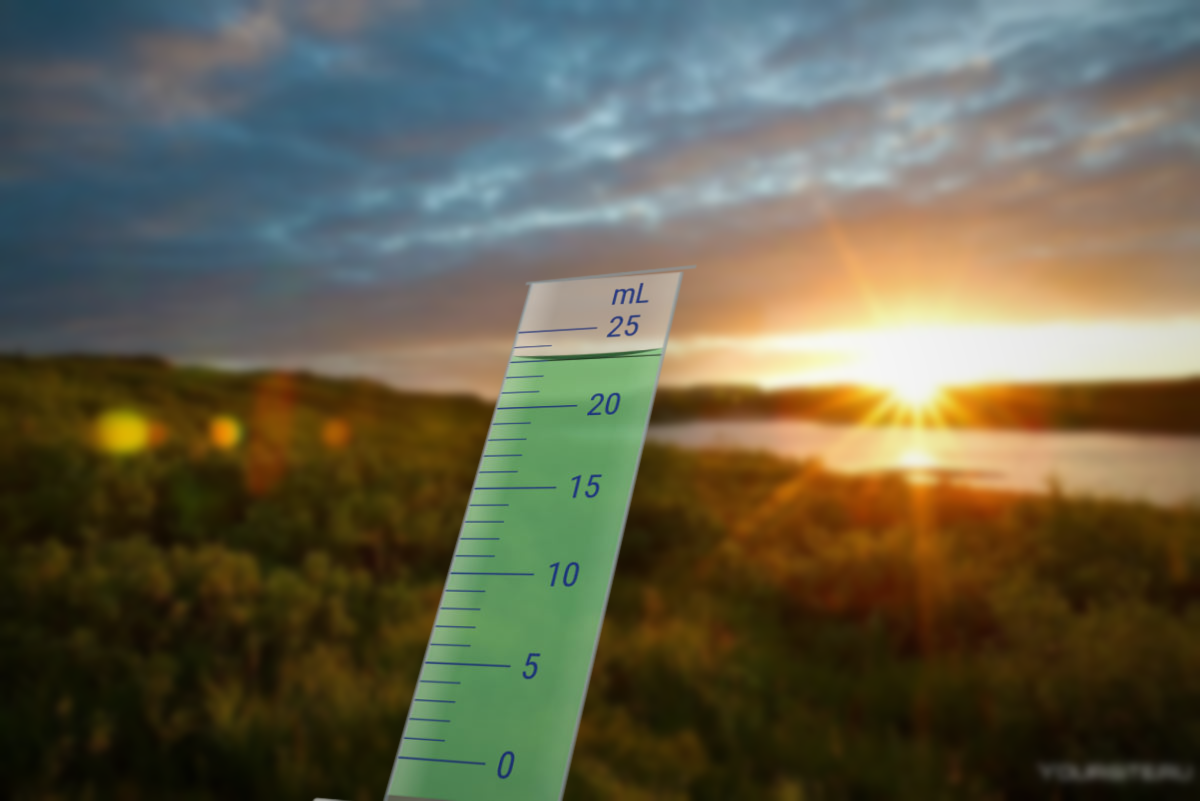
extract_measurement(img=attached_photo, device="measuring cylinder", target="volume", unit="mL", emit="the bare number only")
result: 23
